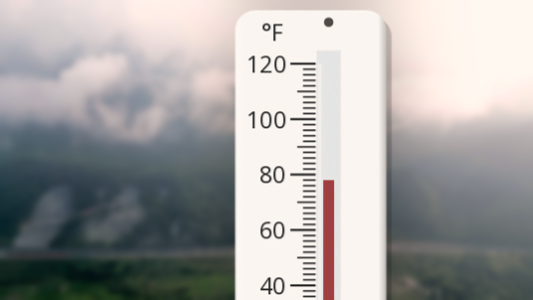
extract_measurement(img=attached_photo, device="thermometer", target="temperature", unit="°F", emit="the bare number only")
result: 78
